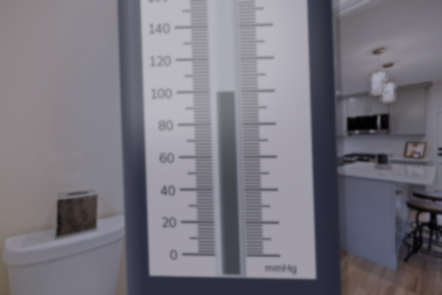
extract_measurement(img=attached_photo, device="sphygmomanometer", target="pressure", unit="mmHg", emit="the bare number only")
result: 100
